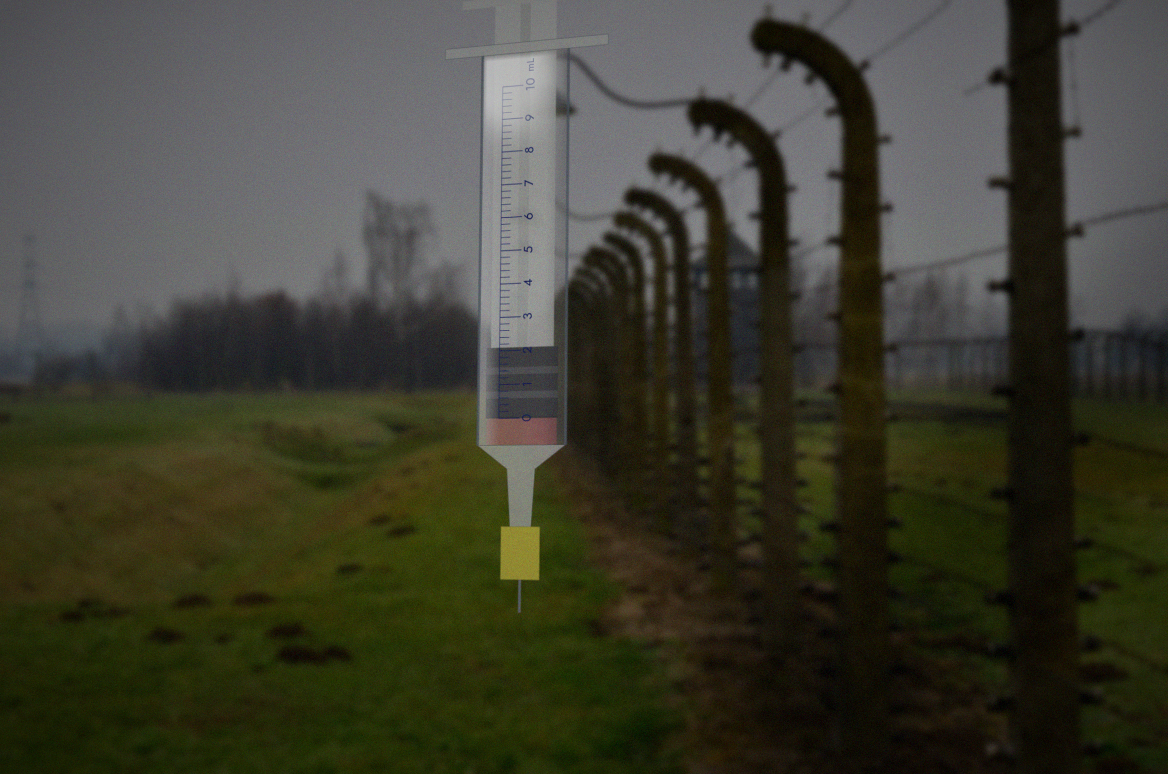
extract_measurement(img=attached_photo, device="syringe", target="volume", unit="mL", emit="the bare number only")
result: 0
